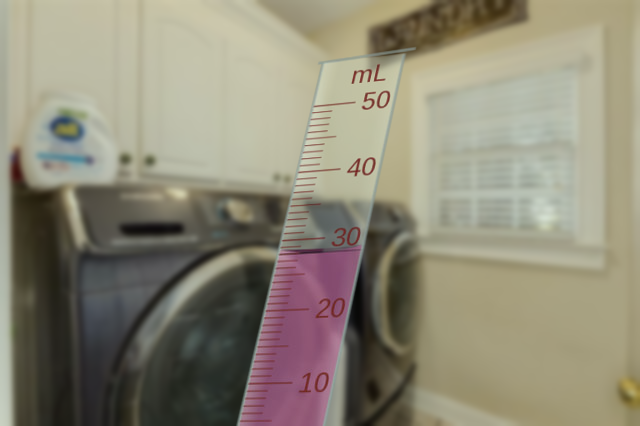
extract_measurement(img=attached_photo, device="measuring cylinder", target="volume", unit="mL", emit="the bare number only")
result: 28
